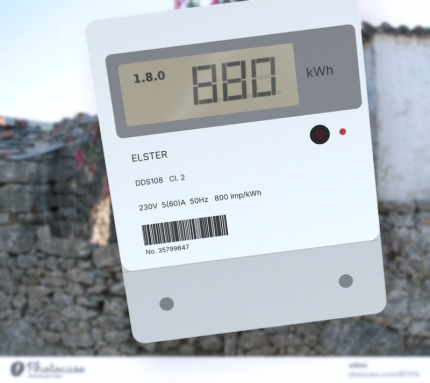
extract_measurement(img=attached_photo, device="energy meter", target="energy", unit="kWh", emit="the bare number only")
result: 880
